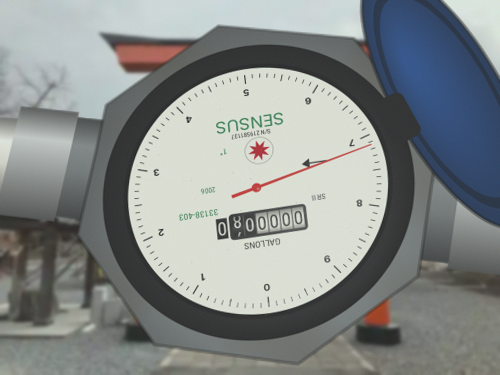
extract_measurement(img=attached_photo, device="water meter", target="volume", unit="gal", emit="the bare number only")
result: 77.1
